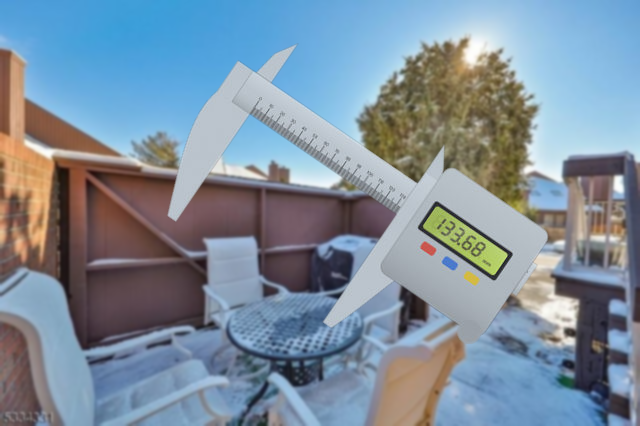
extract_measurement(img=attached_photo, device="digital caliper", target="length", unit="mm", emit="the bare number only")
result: 133.68
